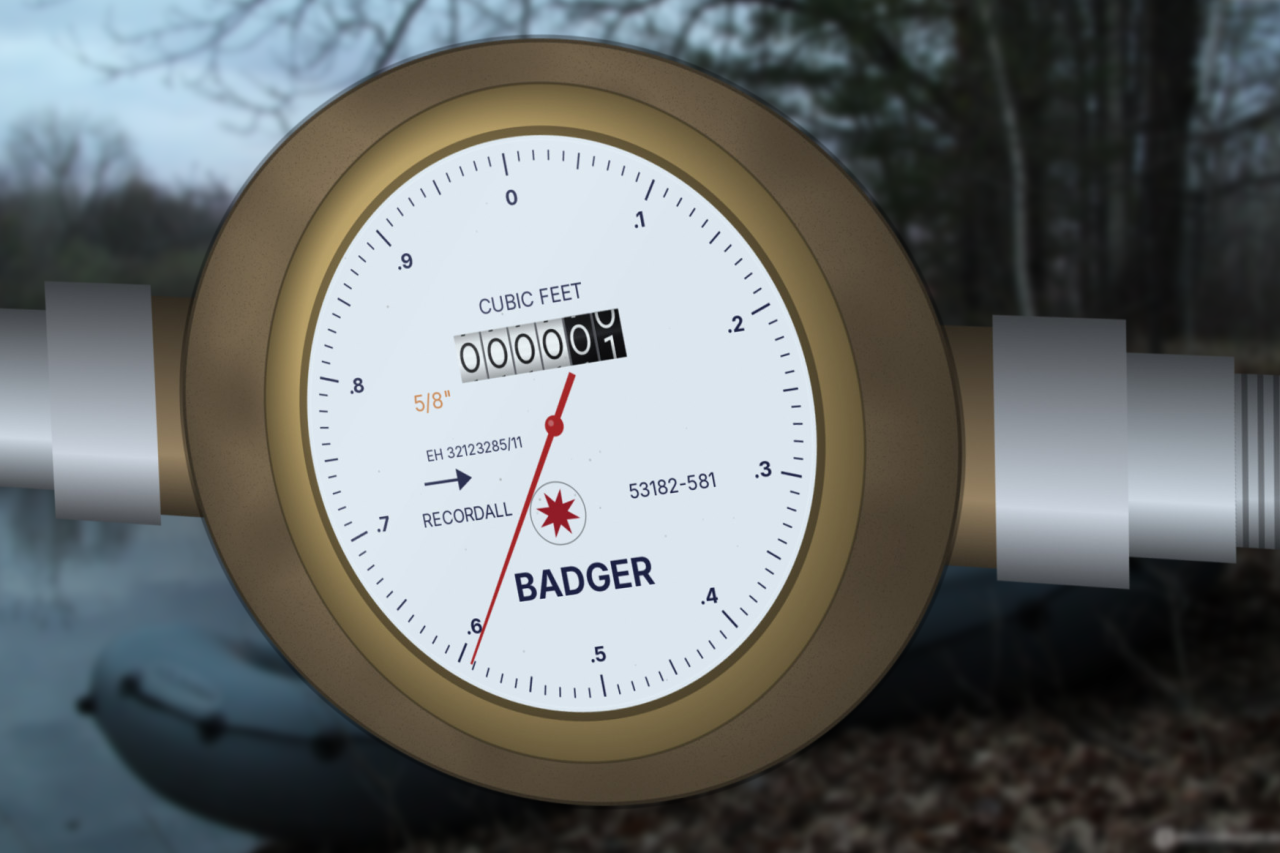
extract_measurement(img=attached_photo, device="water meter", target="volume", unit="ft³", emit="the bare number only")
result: 0.59
